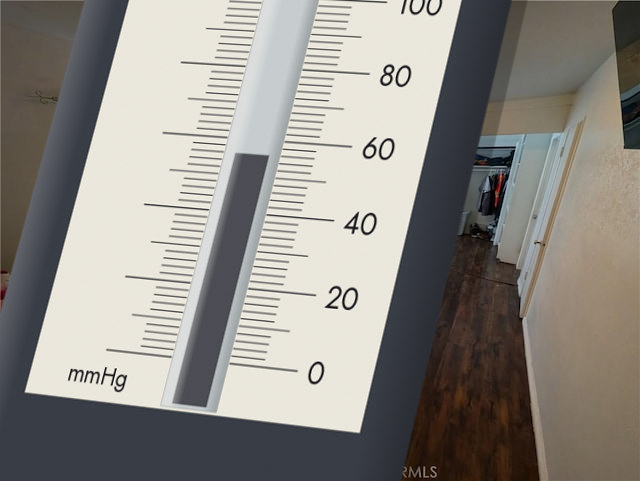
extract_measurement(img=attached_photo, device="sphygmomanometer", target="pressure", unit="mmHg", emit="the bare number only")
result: 56
